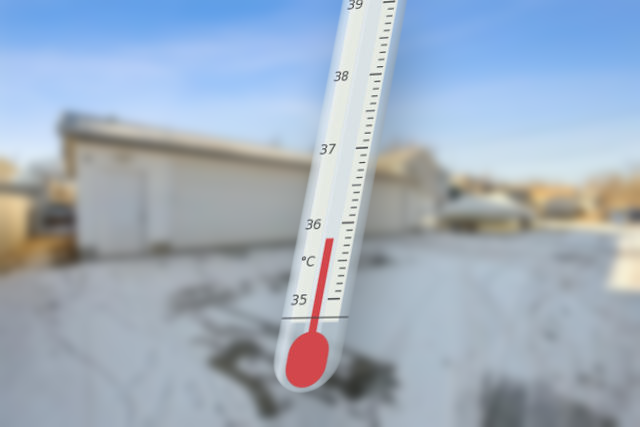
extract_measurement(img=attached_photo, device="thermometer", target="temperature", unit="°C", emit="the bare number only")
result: 35.8
